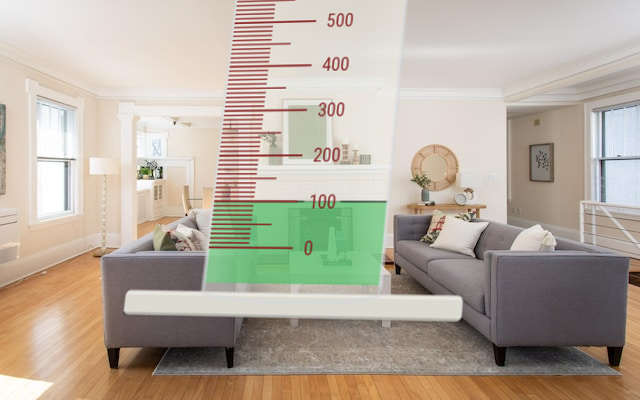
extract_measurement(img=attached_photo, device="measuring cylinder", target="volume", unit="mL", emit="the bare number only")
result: 100
